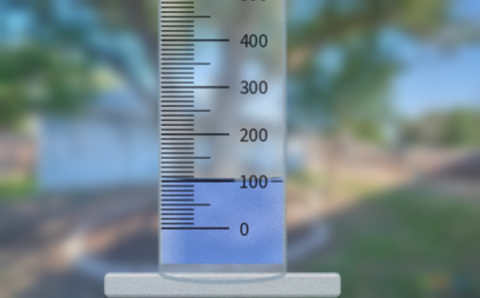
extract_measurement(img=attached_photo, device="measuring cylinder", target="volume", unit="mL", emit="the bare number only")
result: 100
